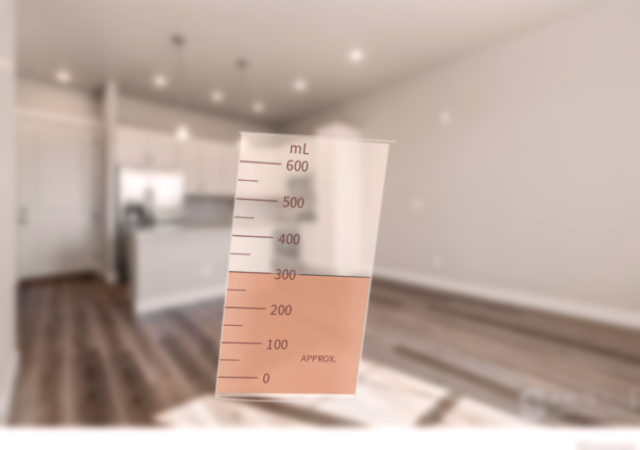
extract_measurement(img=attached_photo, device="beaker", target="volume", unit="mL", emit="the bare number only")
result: 300
